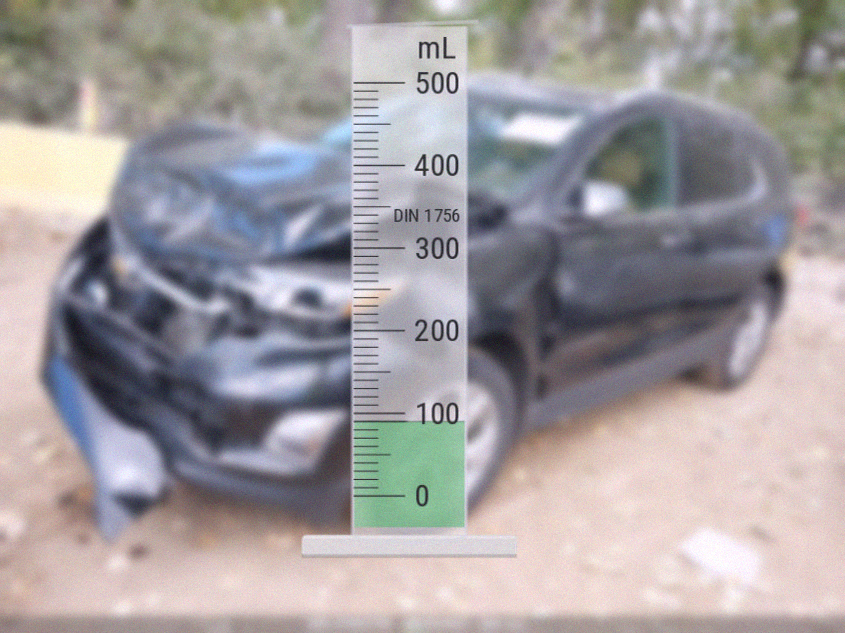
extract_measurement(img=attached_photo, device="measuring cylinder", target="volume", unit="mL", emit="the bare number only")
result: 90
